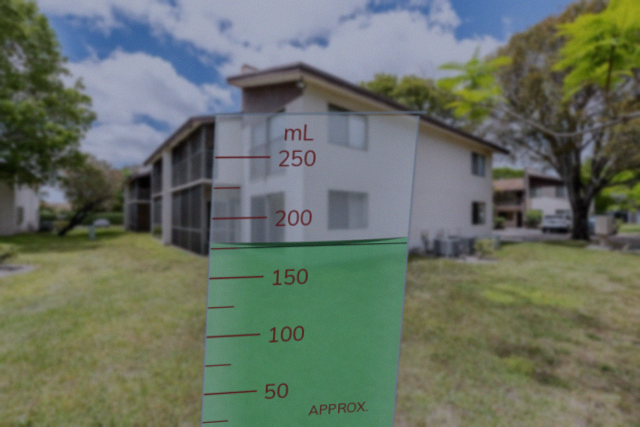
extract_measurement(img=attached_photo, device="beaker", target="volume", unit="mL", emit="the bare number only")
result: 175
